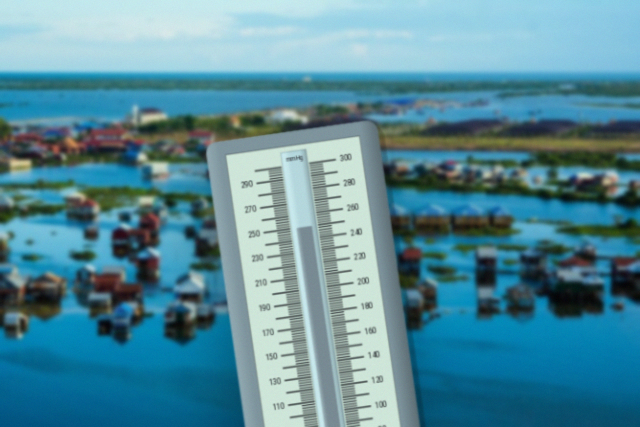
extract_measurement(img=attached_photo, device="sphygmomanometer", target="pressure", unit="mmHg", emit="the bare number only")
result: 250
